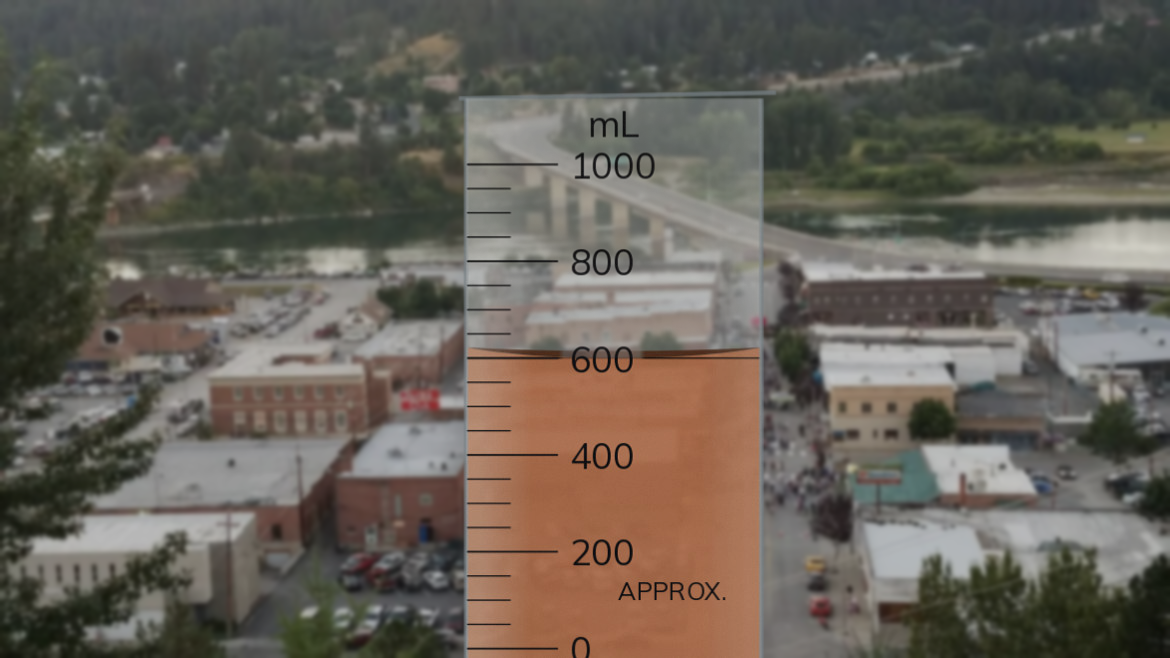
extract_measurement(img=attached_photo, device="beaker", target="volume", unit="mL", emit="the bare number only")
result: 600
